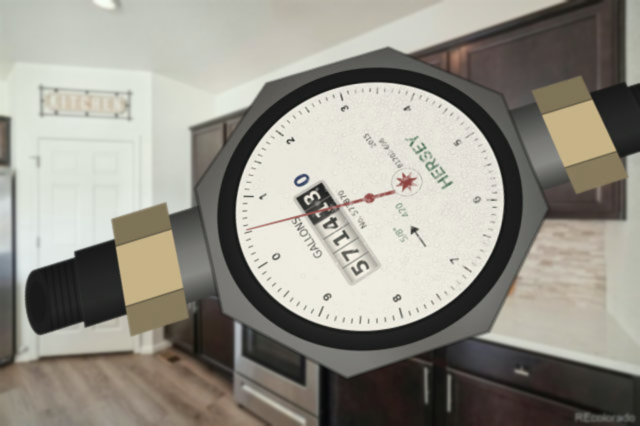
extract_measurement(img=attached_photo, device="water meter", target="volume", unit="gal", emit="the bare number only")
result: 5714130.5
